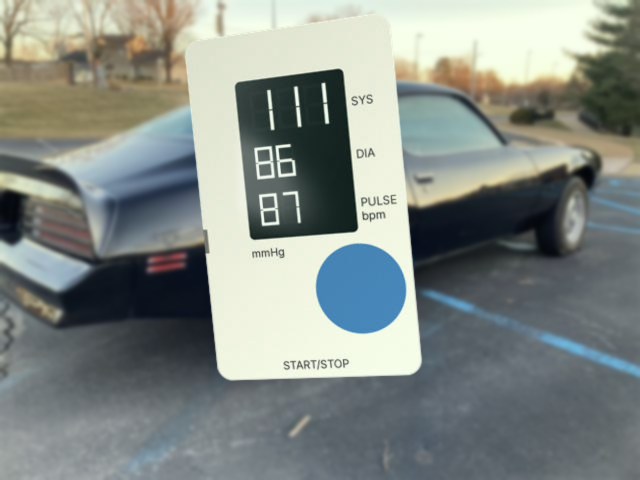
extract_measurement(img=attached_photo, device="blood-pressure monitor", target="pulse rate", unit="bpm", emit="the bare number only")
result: 87
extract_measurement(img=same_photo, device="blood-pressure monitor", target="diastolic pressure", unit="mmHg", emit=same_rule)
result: 86
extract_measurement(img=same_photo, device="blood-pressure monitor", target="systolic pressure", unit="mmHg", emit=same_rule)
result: 111
